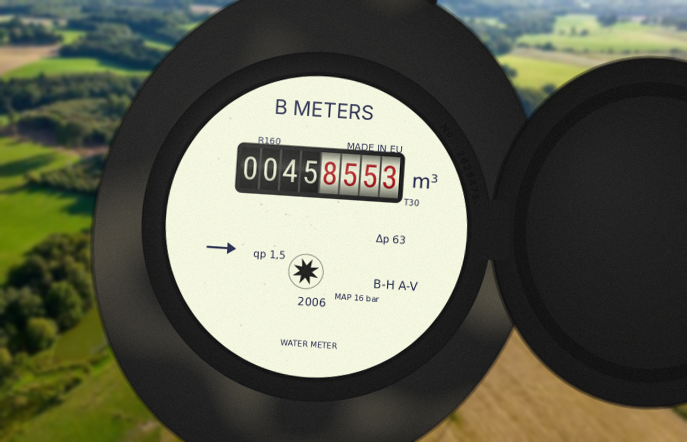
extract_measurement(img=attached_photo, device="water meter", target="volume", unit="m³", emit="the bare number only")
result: 45.8553
